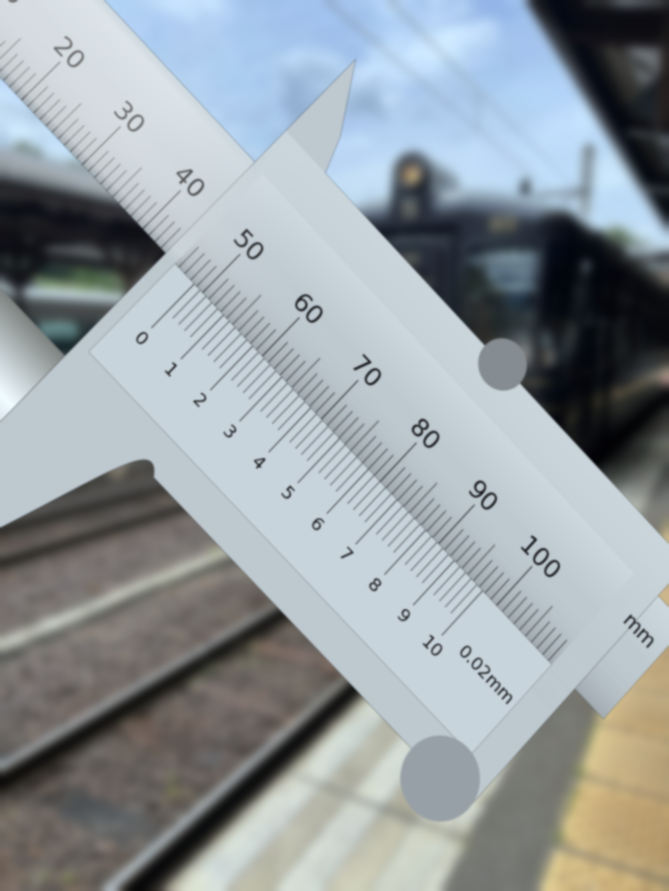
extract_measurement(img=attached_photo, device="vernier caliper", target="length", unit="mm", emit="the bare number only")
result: 48.6
